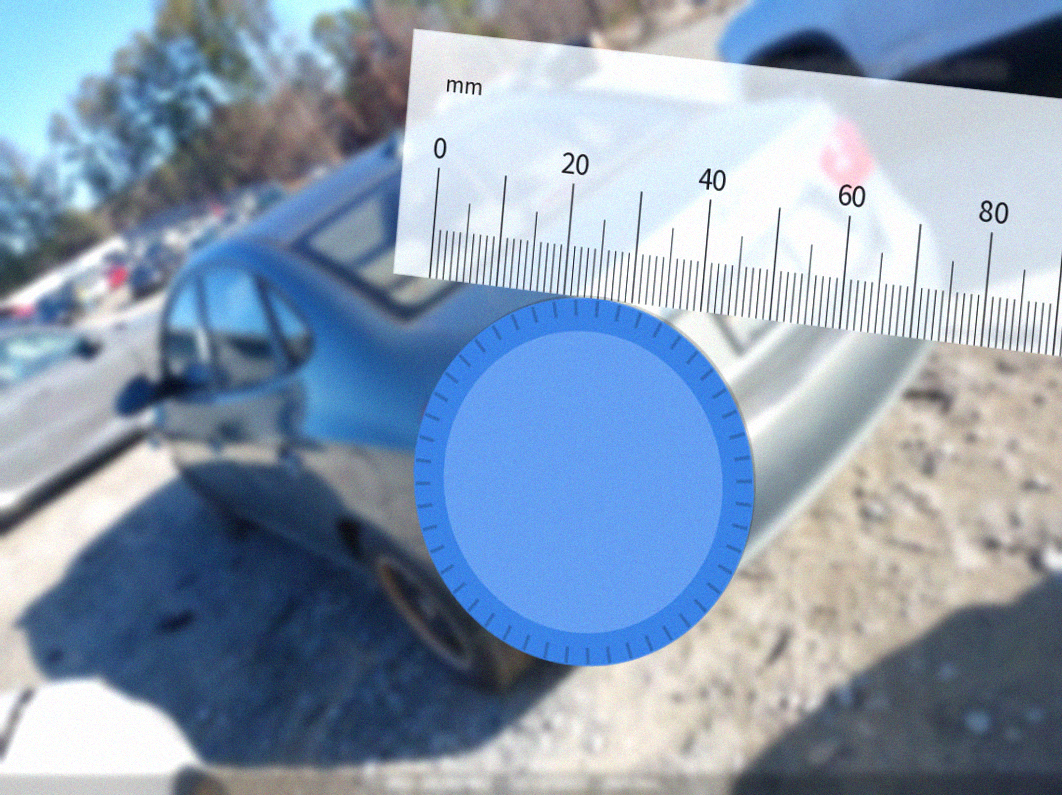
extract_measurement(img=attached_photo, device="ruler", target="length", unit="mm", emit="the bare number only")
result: 50
